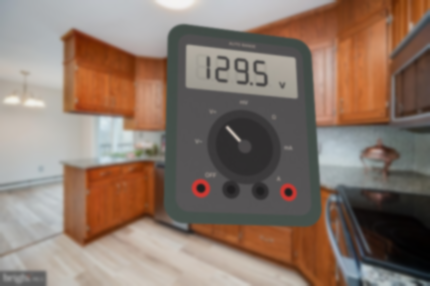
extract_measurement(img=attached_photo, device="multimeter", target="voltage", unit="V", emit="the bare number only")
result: 129.5
